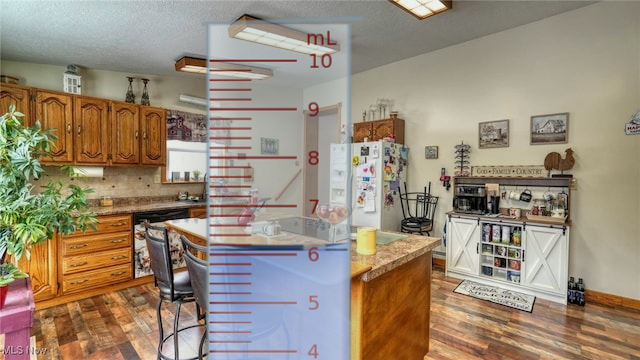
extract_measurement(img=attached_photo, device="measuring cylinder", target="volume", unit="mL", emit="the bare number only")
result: 6.1
